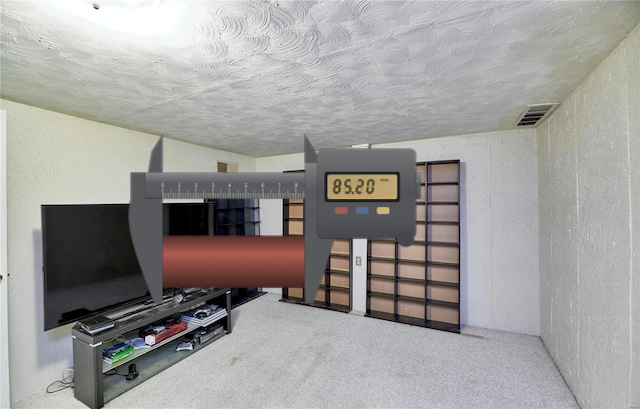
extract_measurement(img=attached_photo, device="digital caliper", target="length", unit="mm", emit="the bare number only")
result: 85.20
